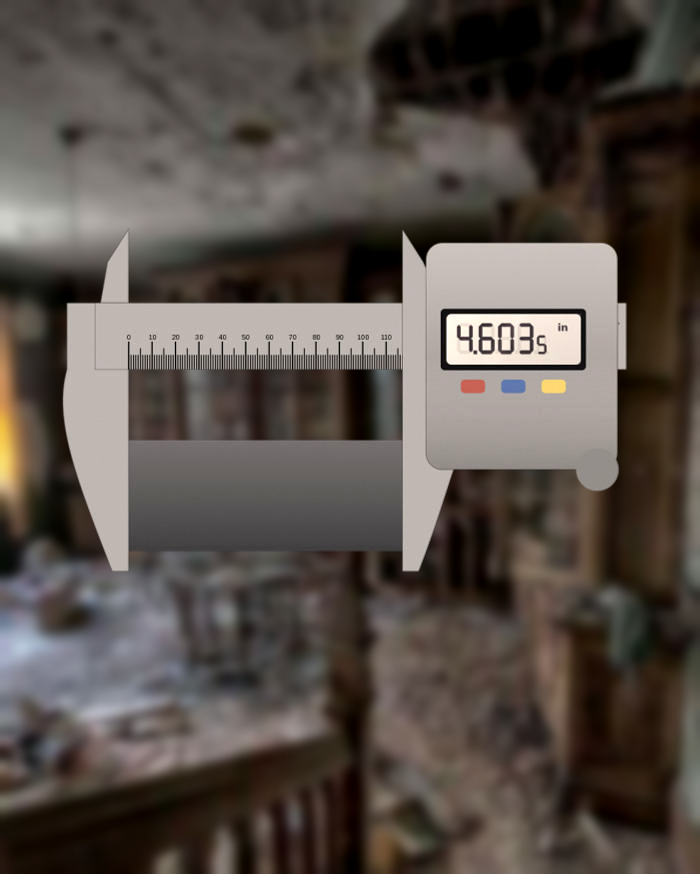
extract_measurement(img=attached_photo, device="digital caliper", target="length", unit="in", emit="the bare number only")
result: 4.6035
